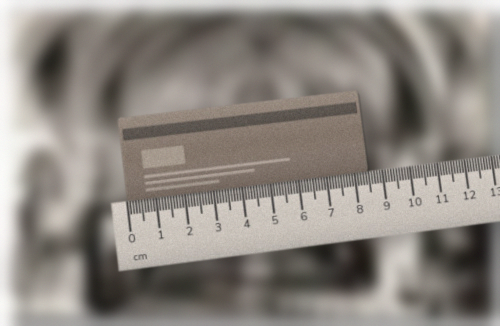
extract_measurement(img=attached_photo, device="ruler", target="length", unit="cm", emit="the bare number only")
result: 8.5
